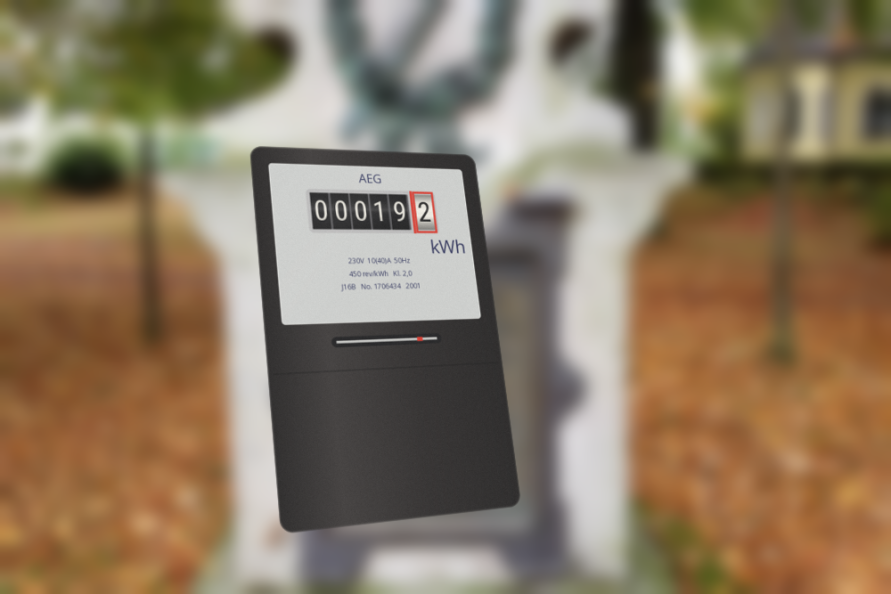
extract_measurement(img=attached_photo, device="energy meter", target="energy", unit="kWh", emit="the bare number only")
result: 19.2
